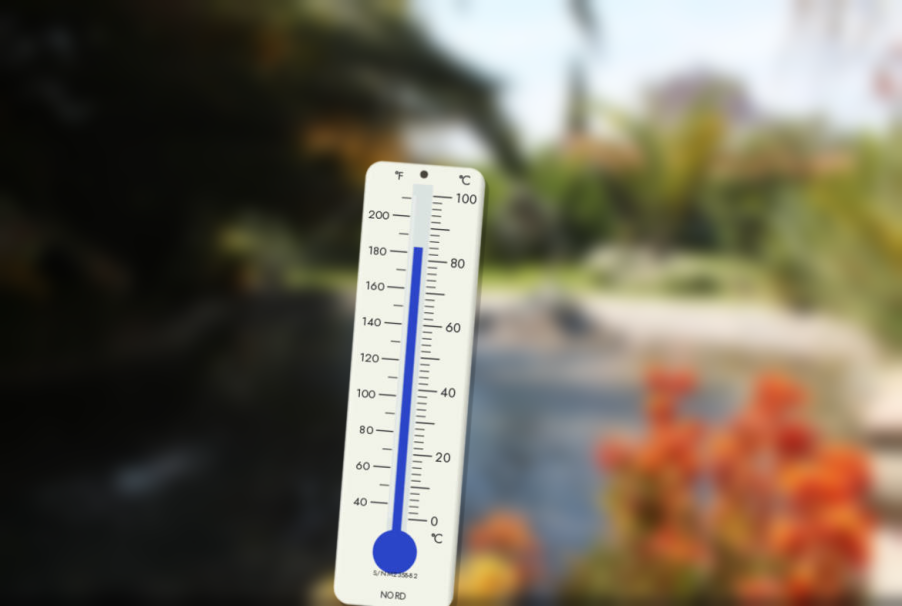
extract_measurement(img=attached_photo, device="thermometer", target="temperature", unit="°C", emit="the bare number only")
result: 84
